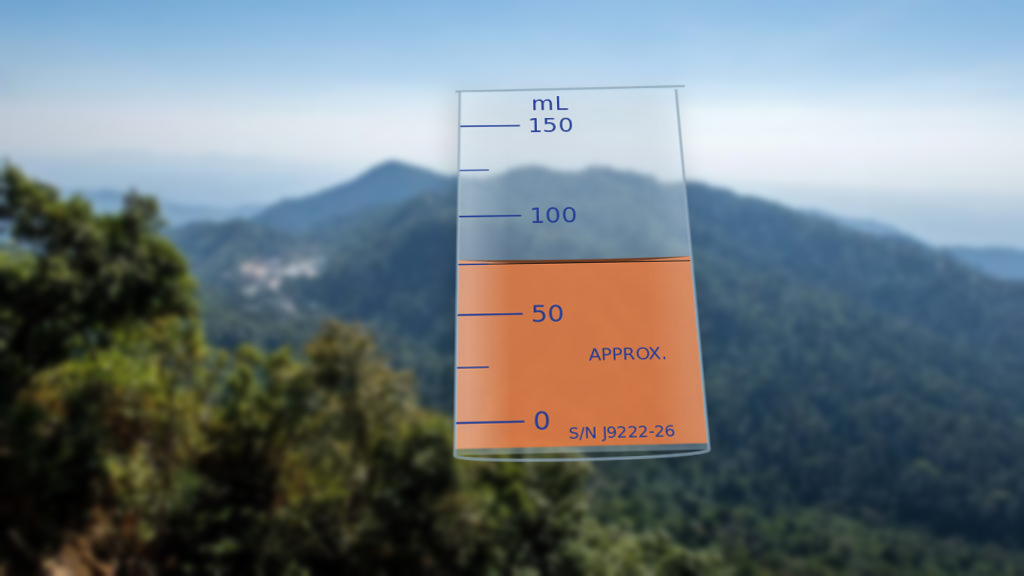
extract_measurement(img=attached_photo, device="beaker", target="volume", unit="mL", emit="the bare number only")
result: 75
